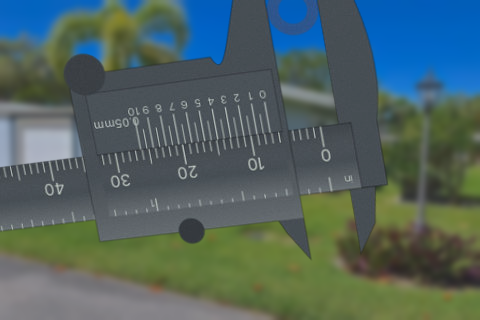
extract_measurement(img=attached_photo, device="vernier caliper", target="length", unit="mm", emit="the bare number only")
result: 7.2
